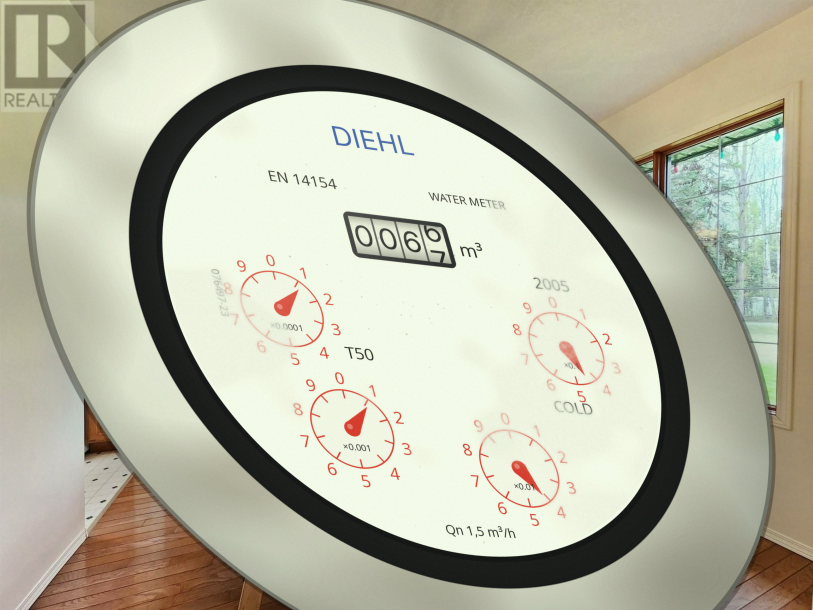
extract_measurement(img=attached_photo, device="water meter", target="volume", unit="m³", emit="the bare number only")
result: 66.4411
